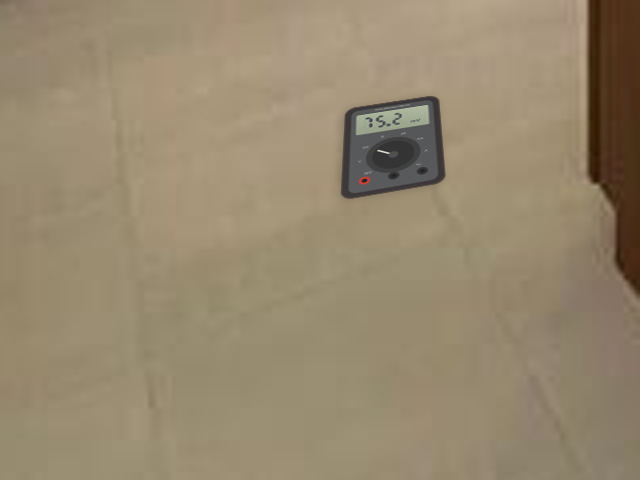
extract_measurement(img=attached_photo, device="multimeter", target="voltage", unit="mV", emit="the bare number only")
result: 75.2
